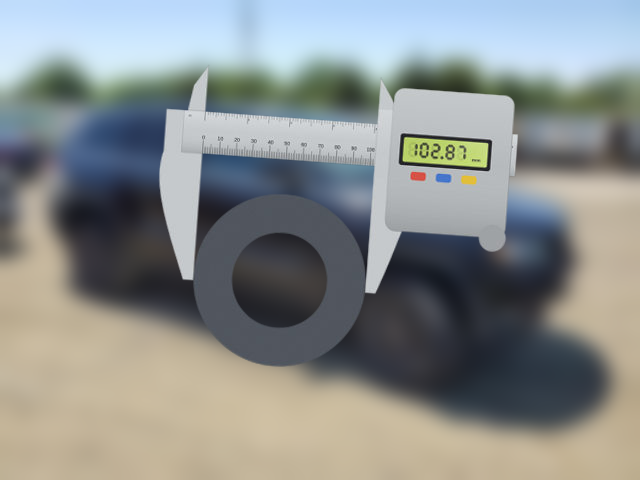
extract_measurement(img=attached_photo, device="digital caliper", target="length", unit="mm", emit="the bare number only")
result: 102.87
